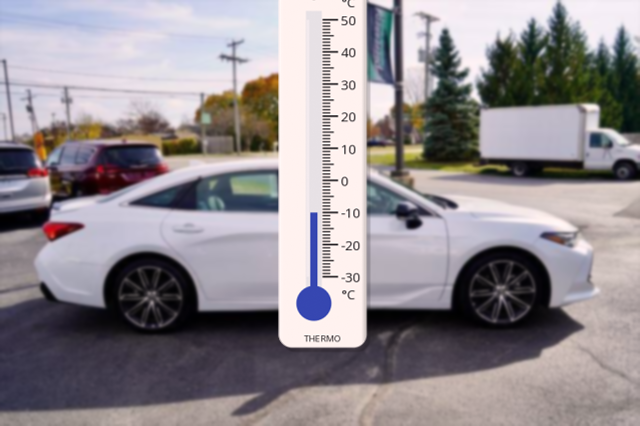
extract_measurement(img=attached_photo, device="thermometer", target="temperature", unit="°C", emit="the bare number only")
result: -10
